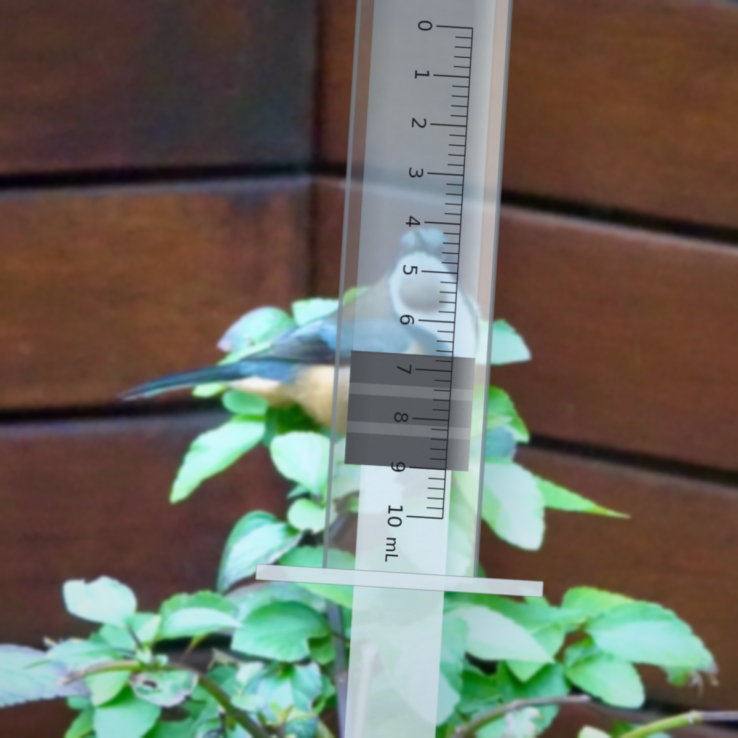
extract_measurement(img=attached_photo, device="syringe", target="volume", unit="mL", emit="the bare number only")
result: 6.7
